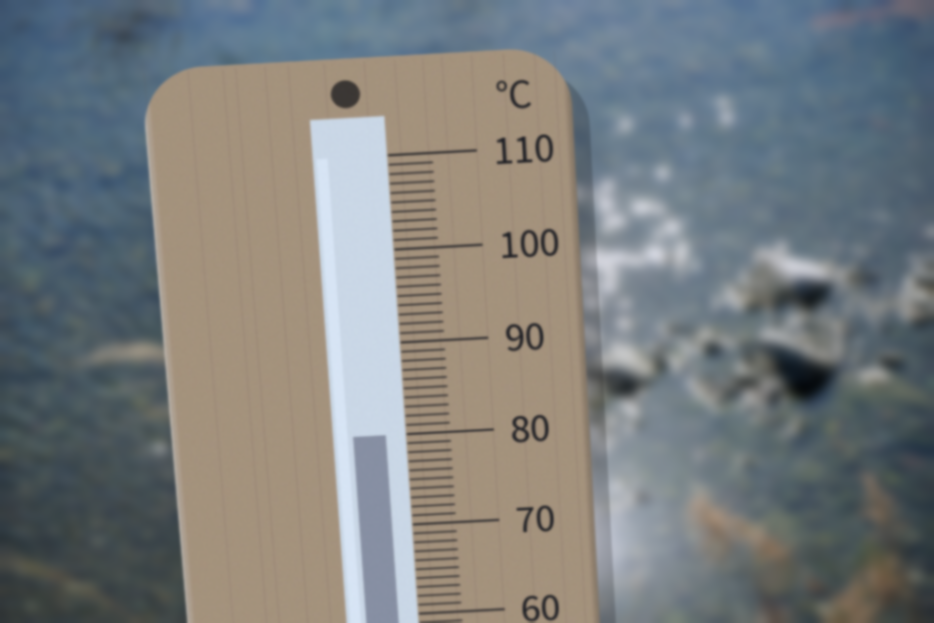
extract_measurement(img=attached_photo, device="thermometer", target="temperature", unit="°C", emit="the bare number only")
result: 80
